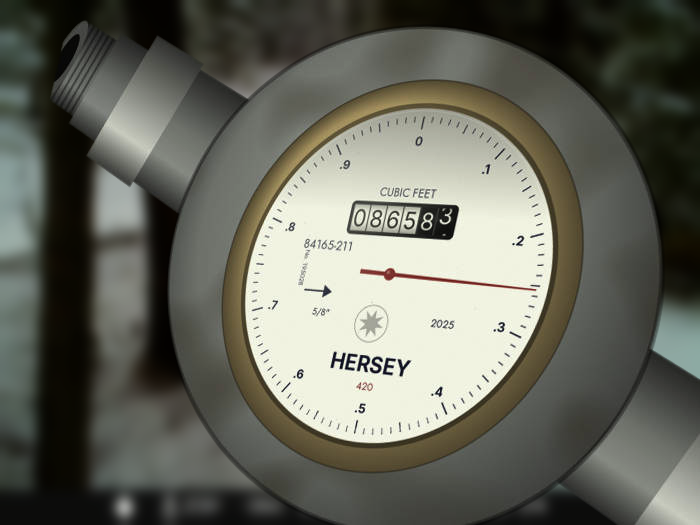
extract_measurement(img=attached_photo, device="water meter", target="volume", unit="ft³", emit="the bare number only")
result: 86583.25
